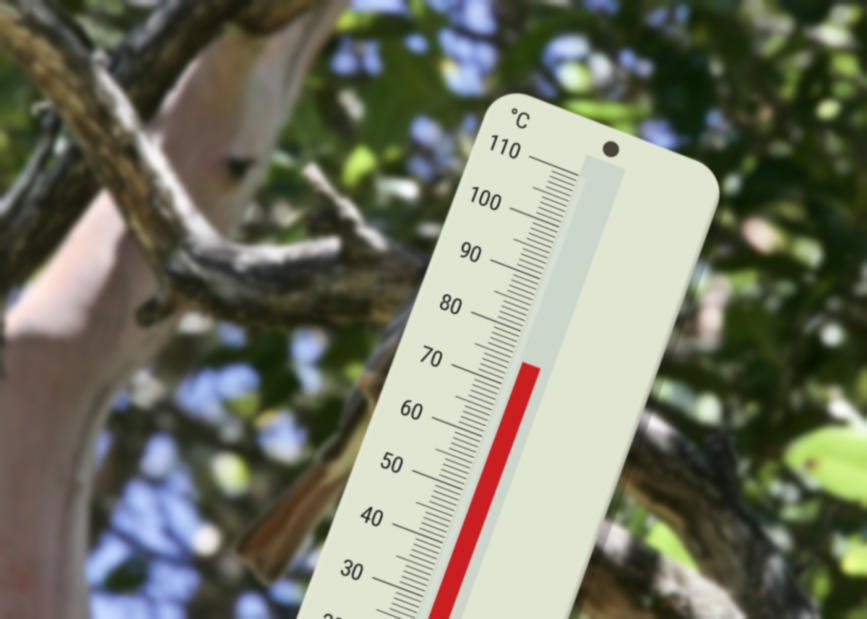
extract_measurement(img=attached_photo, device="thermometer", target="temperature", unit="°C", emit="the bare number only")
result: 75
